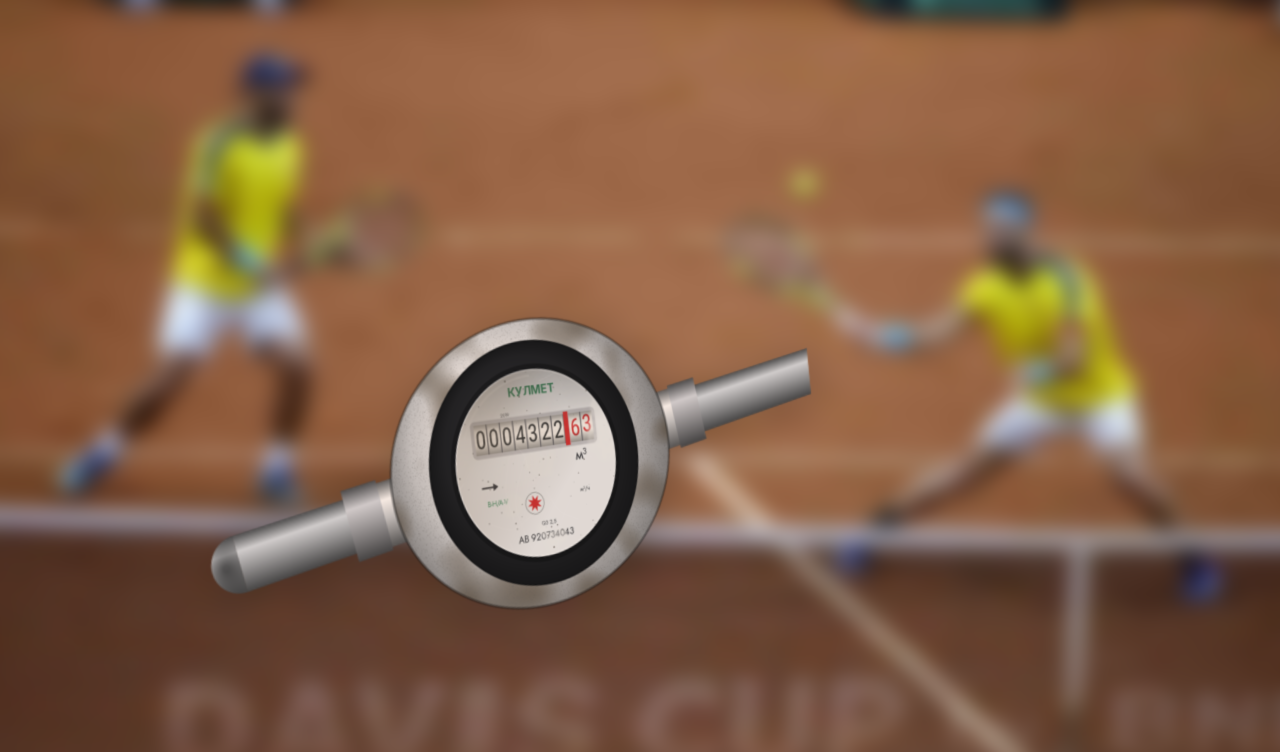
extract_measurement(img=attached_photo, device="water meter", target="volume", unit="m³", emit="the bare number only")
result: 4322.63
